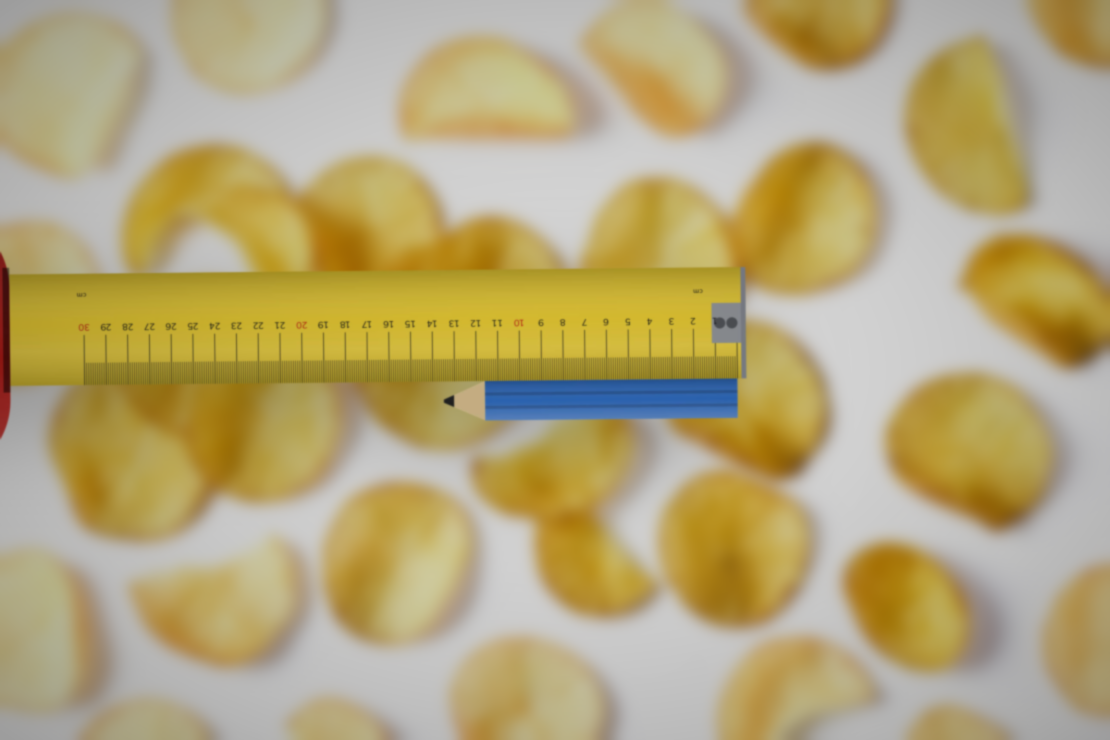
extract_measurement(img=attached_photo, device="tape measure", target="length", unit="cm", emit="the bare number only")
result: 13.5
